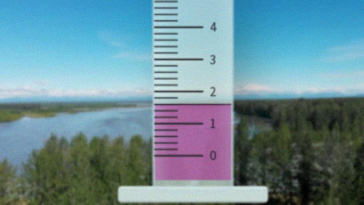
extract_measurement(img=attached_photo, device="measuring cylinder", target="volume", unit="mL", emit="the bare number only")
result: 1.6
